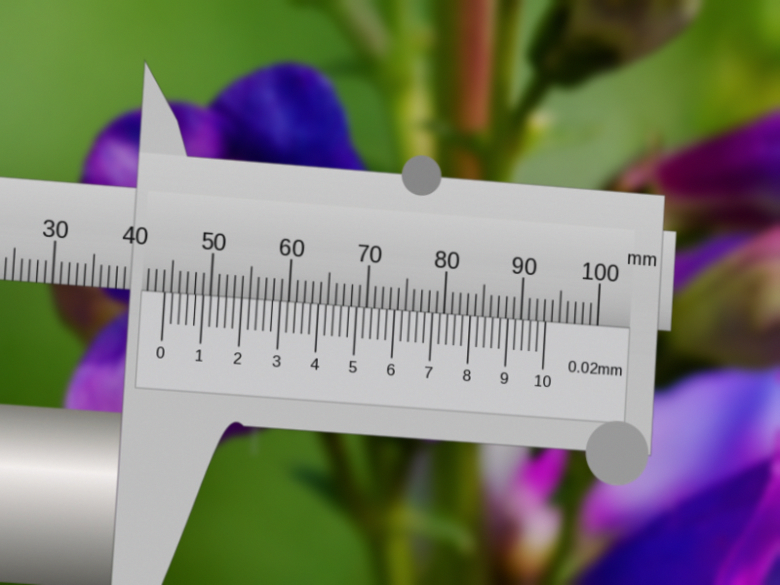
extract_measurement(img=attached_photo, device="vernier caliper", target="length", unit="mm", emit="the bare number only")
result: 44.2
